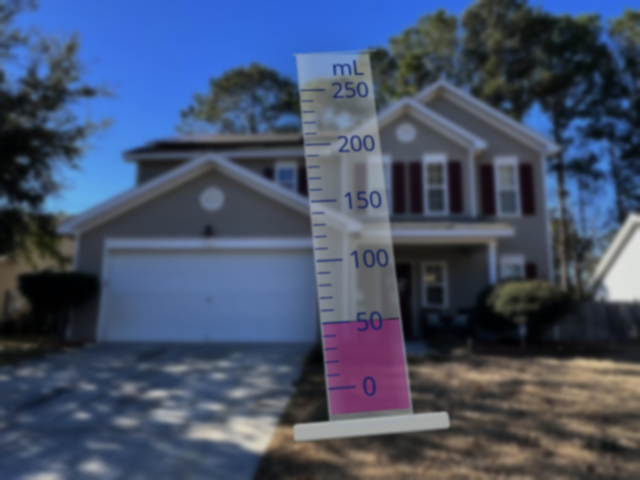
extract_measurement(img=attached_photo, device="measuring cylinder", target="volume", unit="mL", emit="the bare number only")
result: 50
